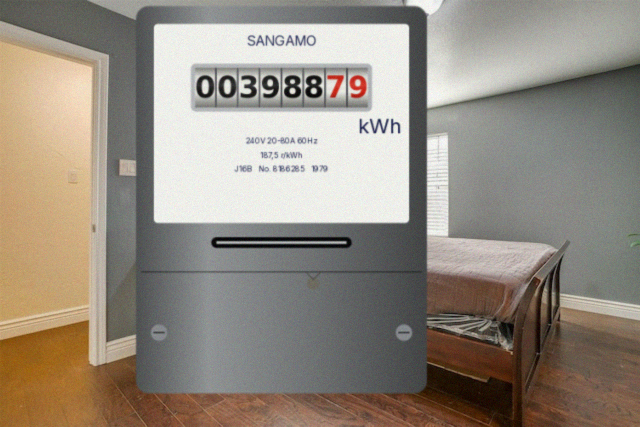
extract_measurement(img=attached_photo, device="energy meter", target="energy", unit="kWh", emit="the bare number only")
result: 3988.79
